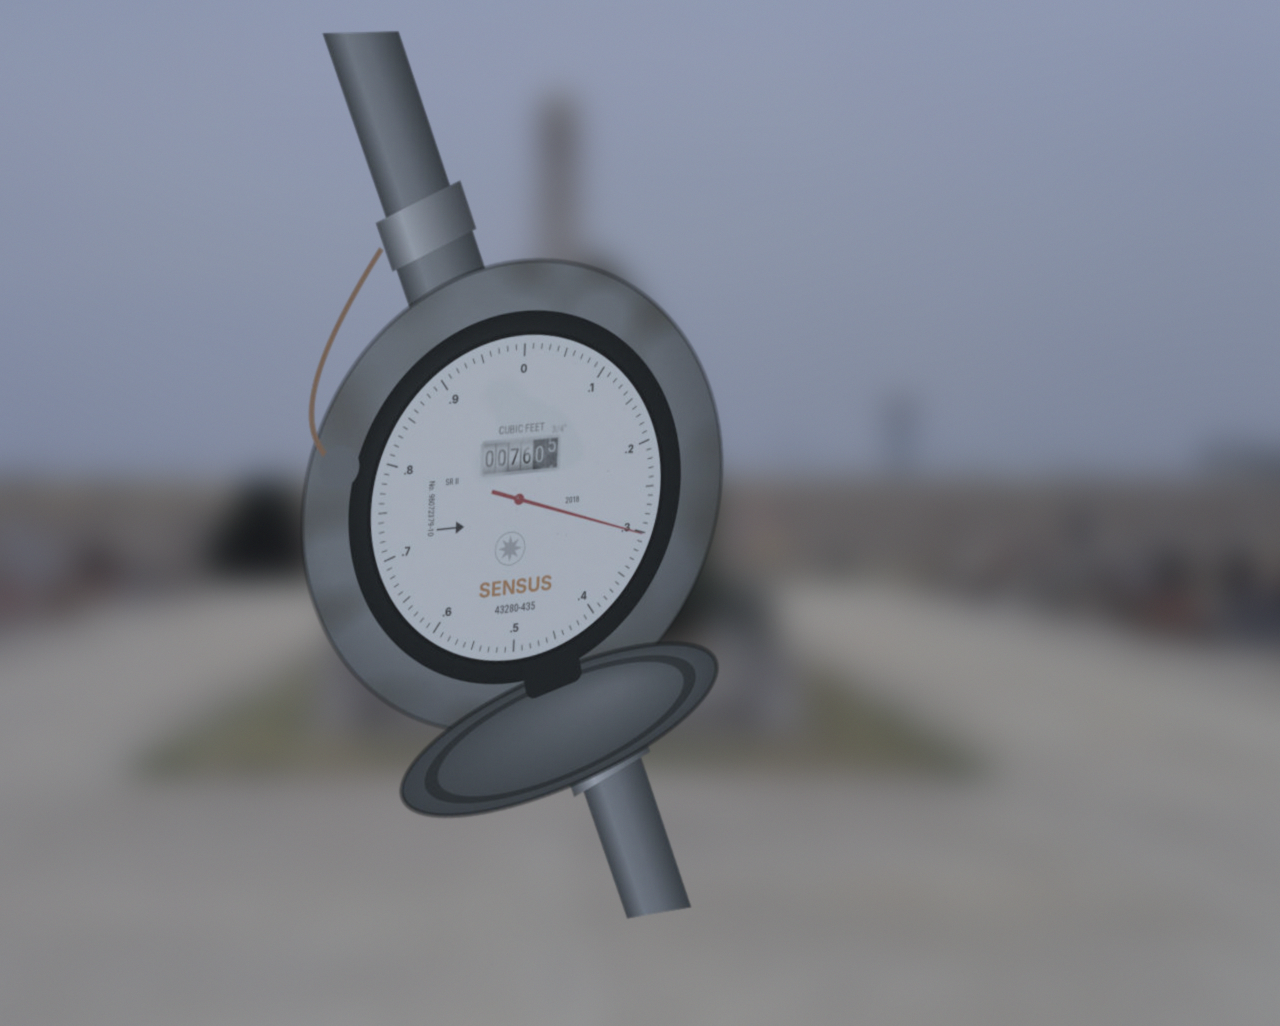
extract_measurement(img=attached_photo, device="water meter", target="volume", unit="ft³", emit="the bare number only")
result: 7605.30
